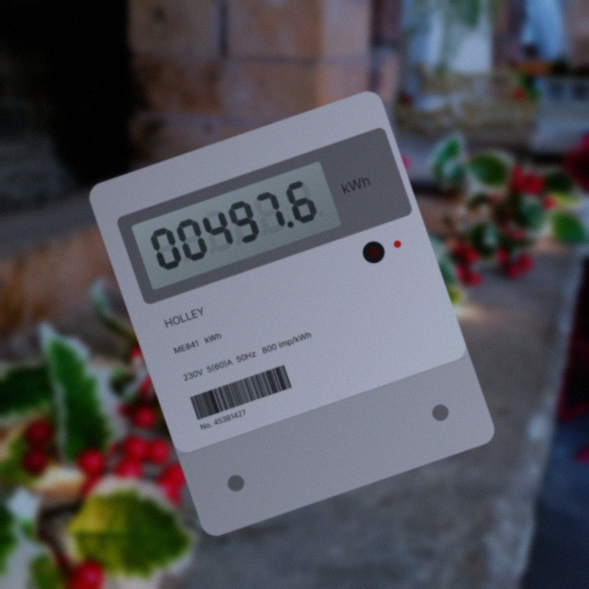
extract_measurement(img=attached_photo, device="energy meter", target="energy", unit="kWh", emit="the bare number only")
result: 497.6
